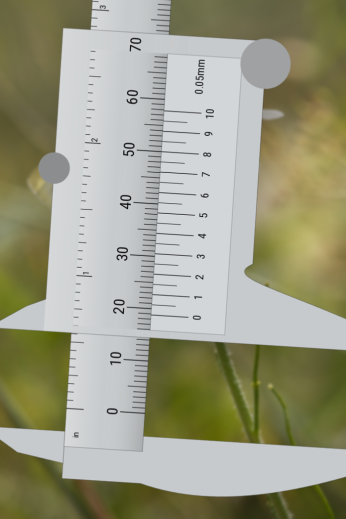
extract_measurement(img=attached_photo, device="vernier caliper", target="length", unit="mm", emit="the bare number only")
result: 18.8
